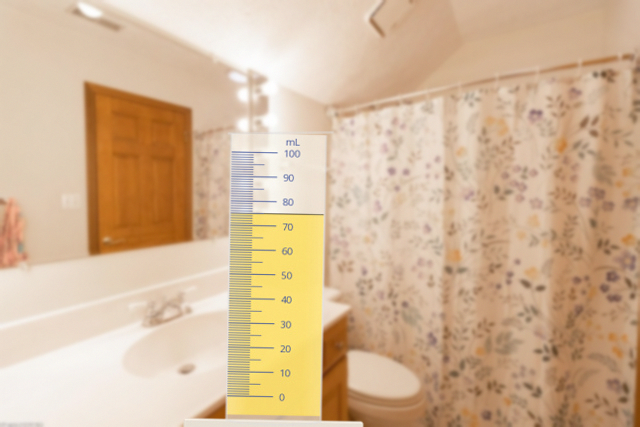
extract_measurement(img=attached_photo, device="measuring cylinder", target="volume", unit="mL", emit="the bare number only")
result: 75
